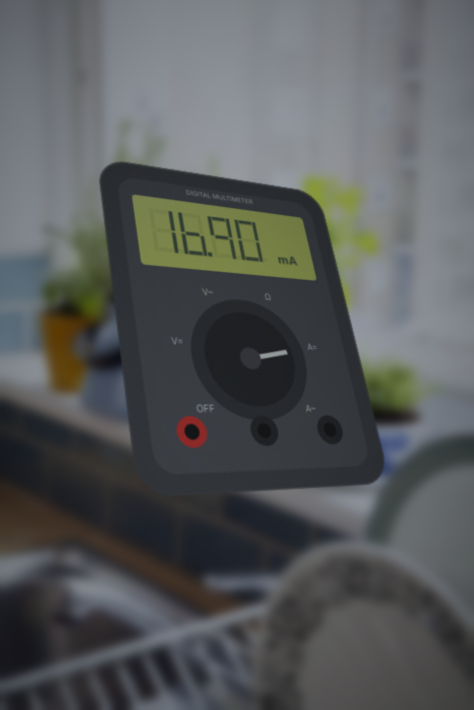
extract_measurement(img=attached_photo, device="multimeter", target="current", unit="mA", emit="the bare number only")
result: 16.90
